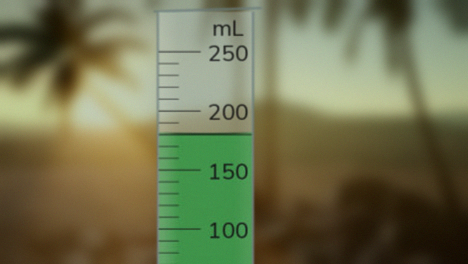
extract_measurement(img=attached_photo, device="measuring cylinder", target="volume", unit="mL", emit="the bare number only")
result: 180
